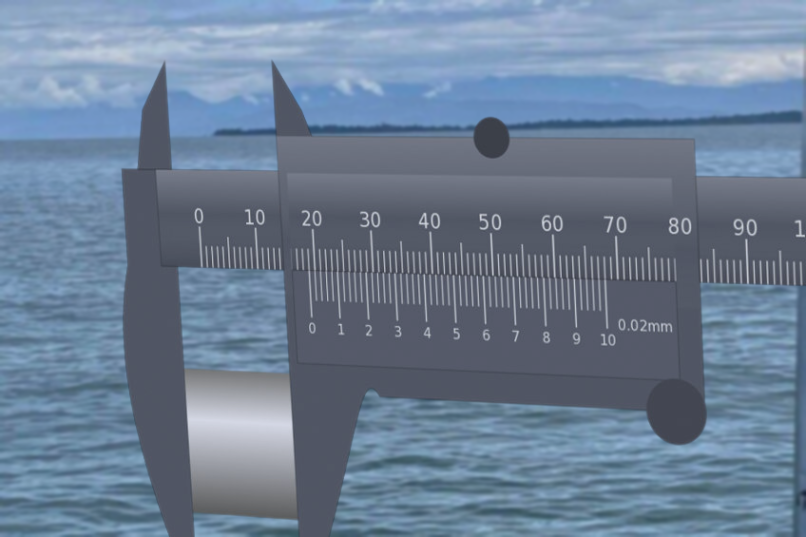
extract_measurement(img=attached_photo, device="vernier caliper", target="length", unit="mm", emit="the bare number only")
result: 19.0
